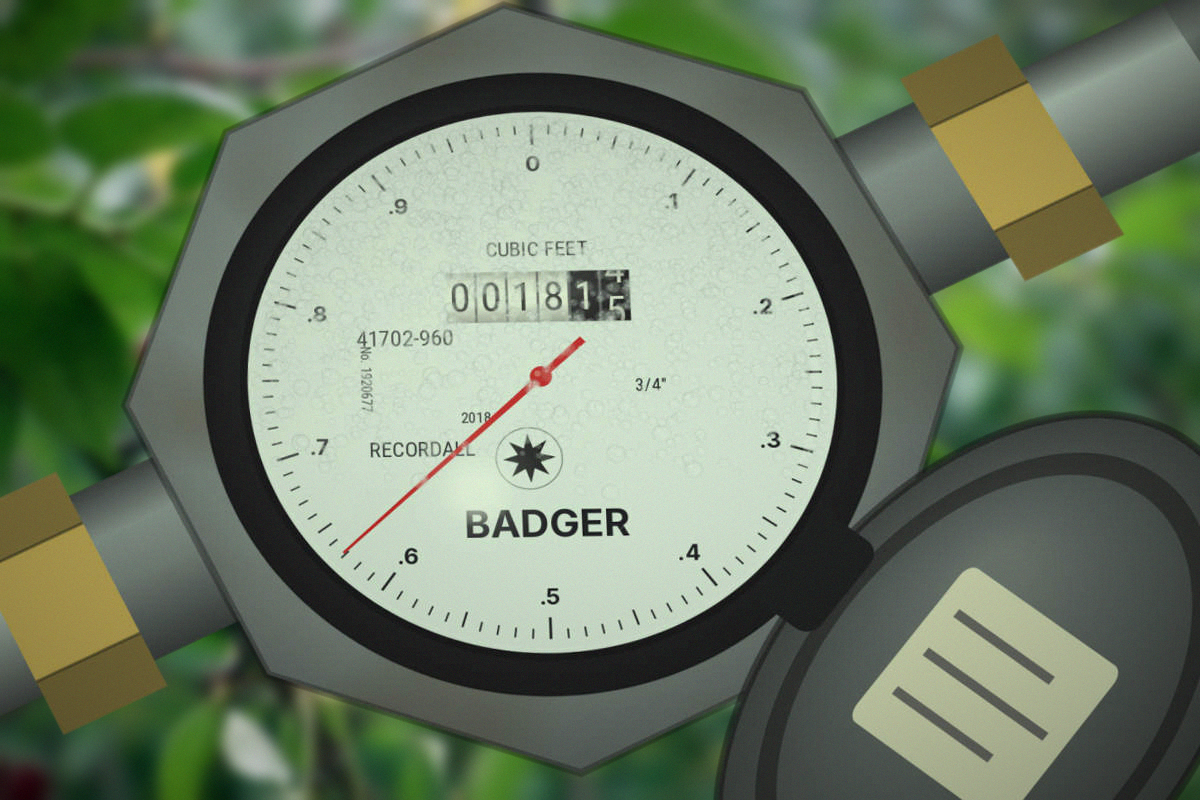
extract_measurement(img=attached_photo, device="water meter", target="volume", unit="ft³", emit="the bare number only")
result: 1814.63
